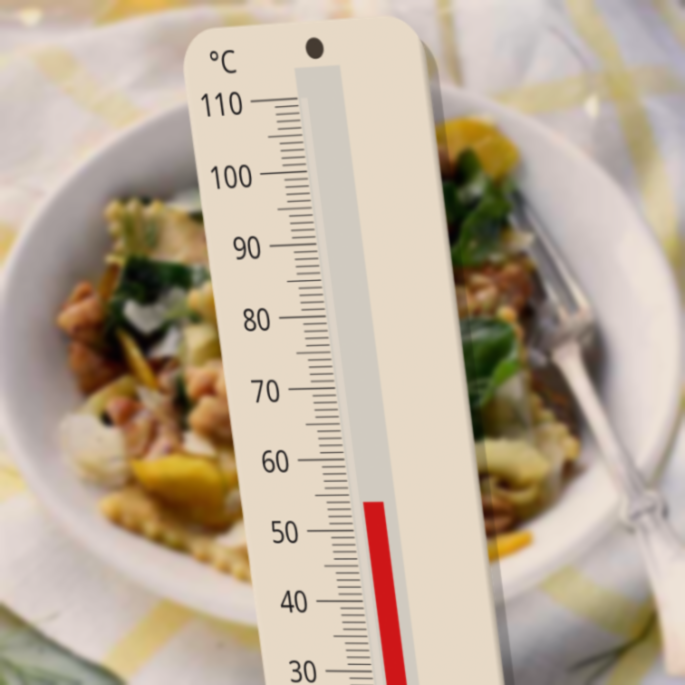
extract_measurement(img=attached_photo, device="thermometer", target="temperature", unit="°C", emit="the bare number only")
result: 54
